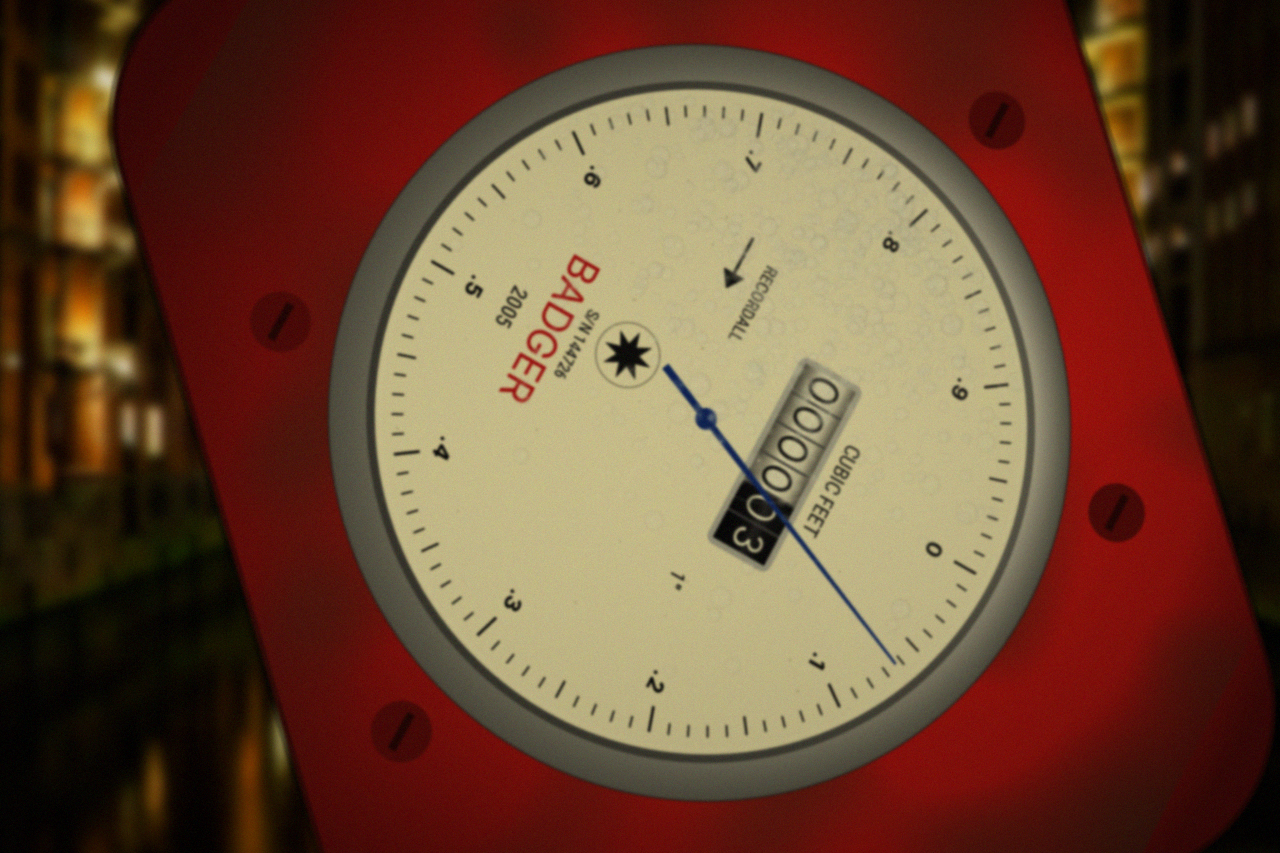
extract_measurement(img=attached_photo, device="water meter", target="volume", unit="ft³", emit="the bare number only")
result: 3.06
